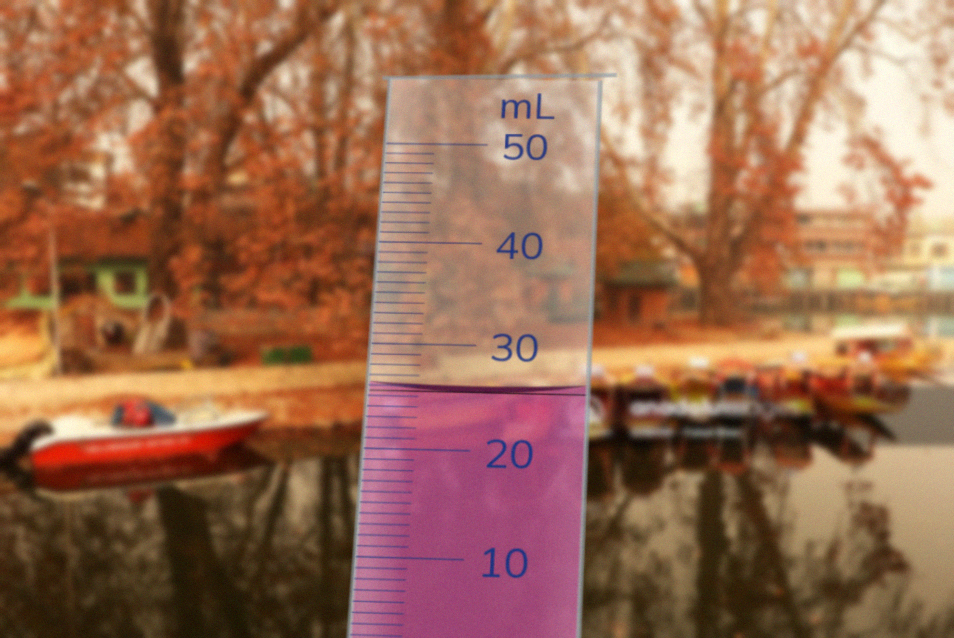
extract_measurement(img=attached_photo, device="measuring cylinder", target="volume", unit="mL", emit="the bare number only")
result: 25.5
